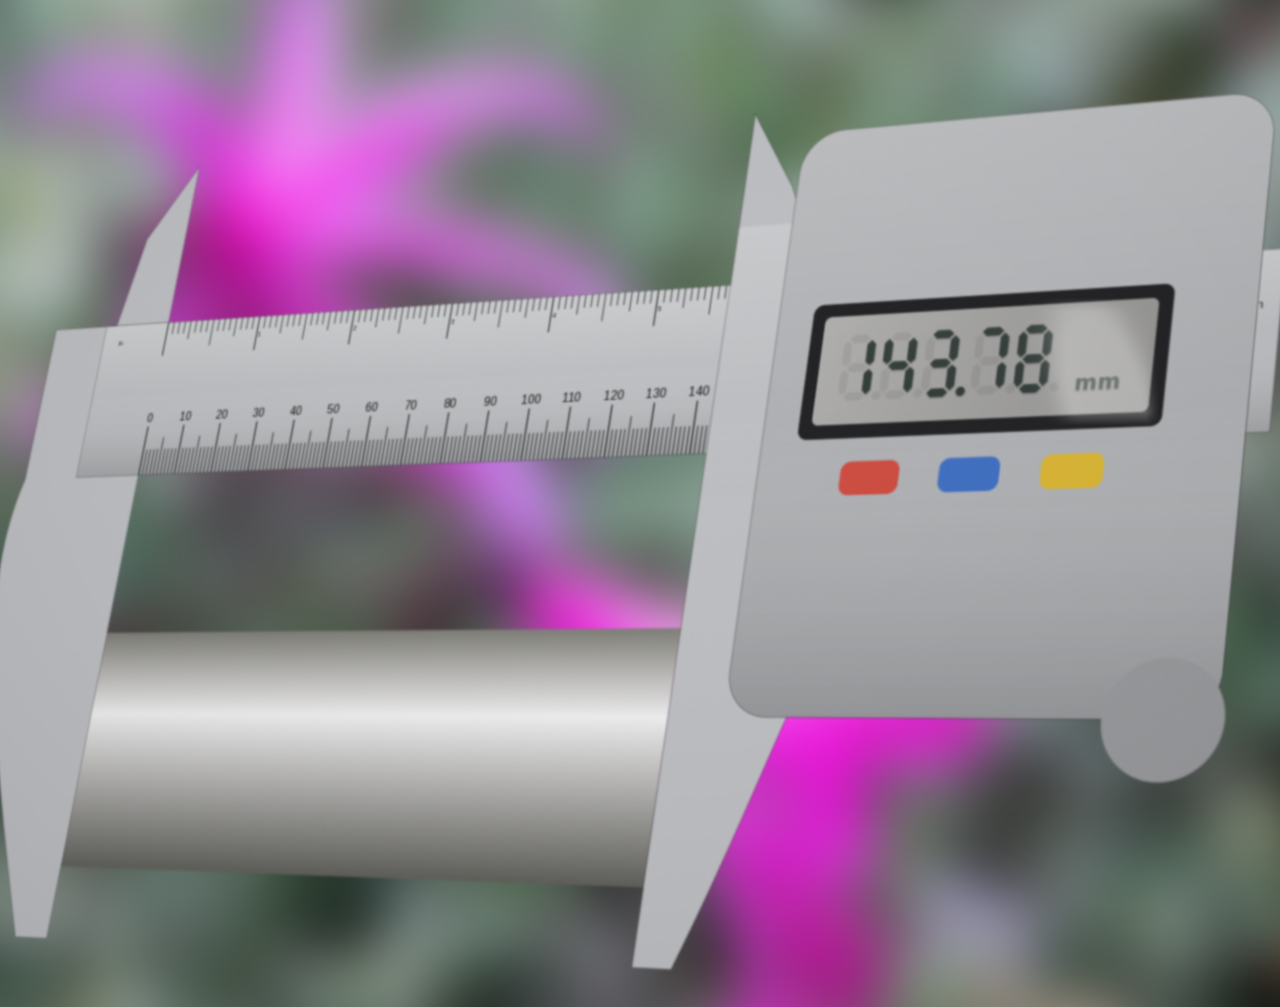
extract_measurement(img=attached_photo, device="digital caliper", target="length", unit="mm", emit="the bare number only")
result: 143.78
